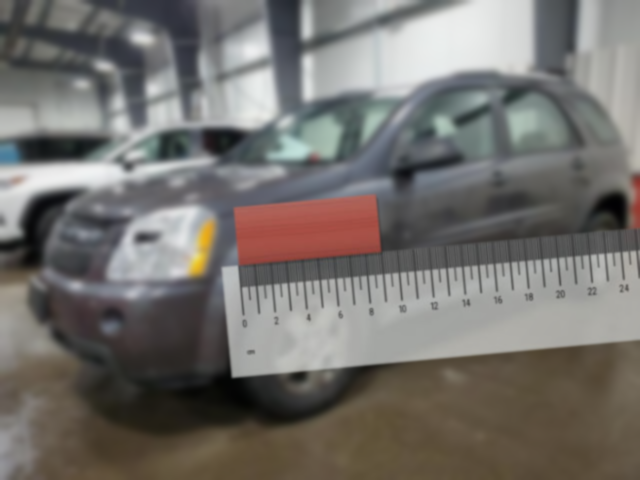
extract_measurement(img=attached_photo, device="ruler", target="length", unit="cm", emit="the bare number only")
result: 9
